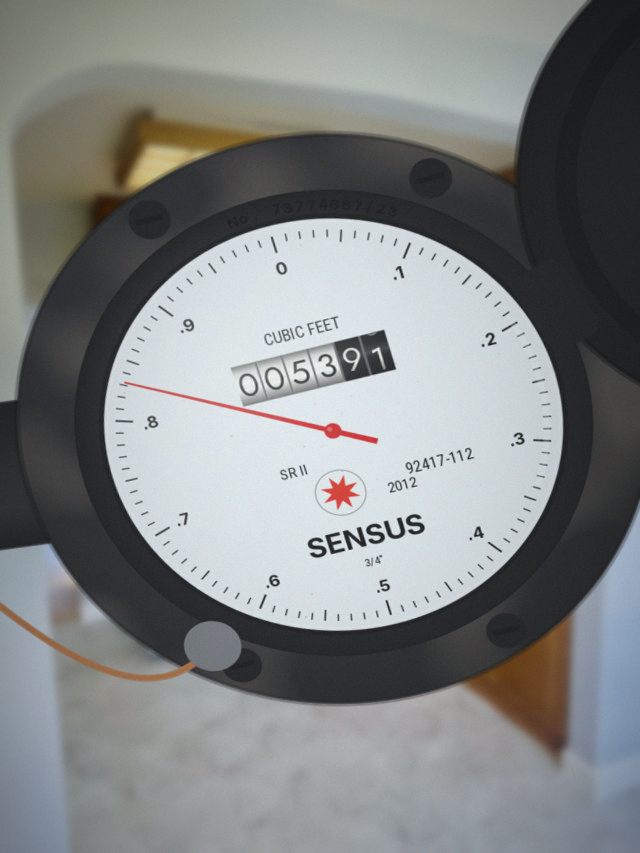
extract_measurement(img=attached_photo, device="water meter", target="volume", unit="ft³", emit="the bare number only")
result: 5390.83
